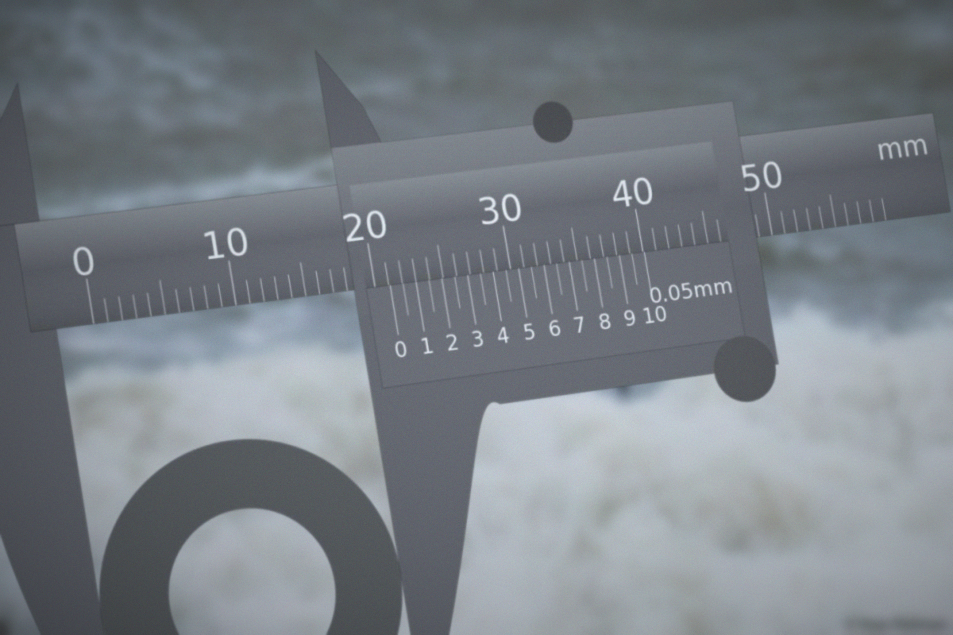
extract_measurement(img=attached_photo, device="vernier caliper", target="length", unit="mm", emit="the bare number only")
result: 21.1
